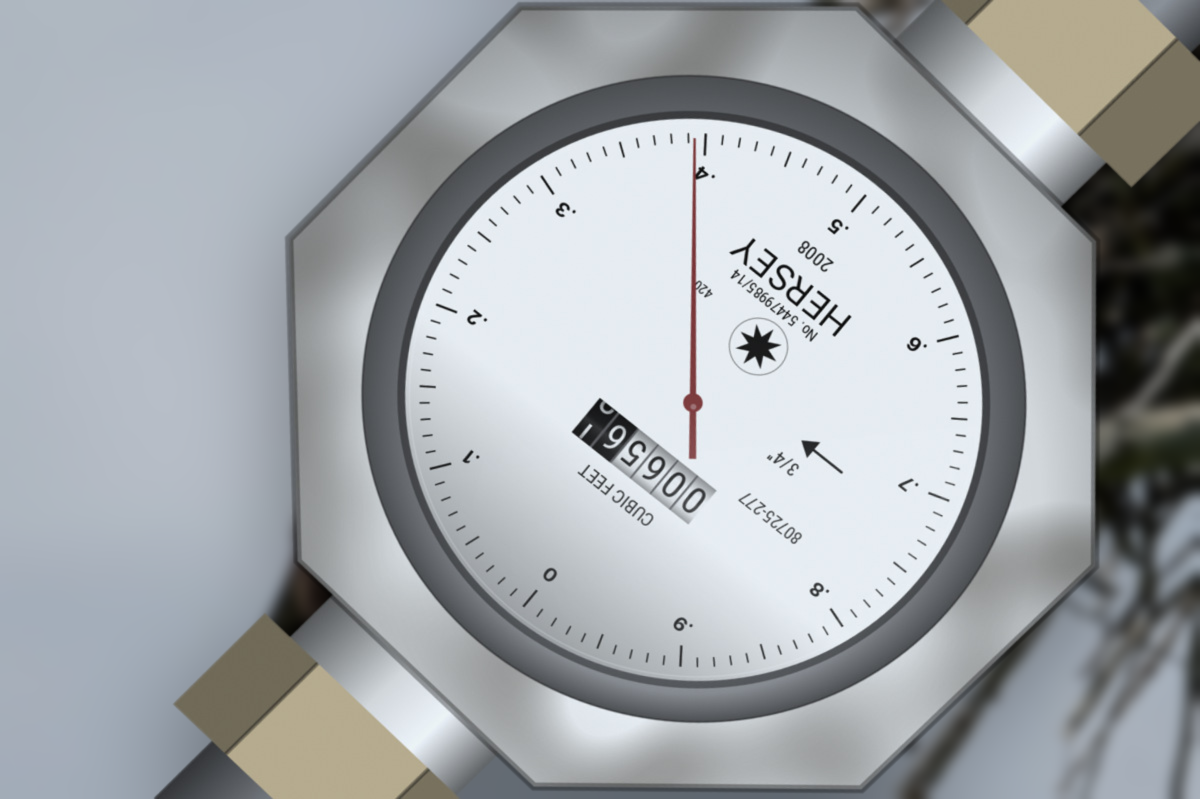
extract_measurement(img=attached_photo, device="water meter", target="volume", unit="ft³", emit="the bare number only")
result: 6561.39
